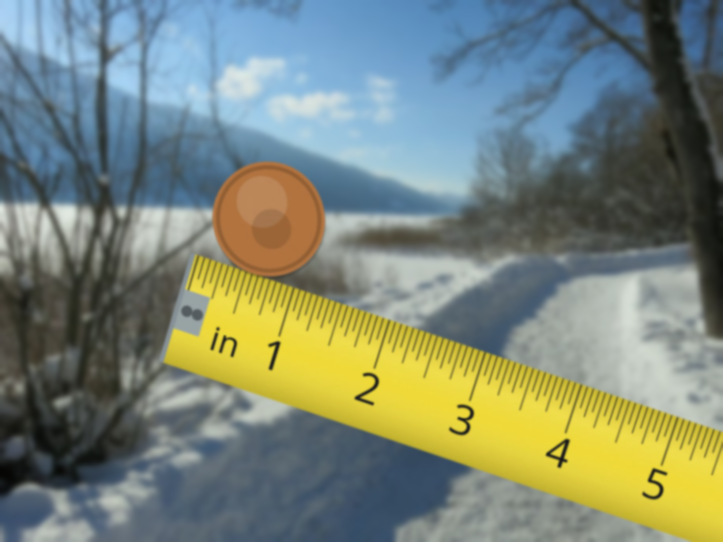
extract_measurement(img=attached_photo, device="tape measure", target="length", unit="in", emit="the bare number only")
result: 1.125
